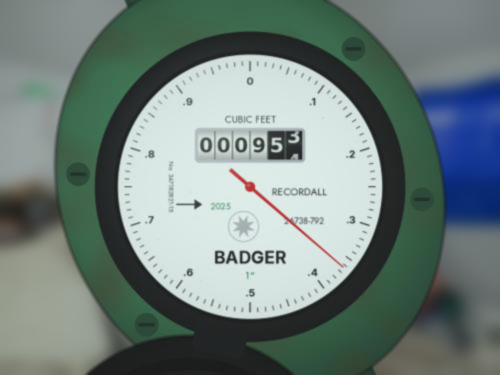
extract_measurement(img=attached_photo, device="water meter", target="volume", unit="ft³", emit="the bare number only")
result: 953.36
